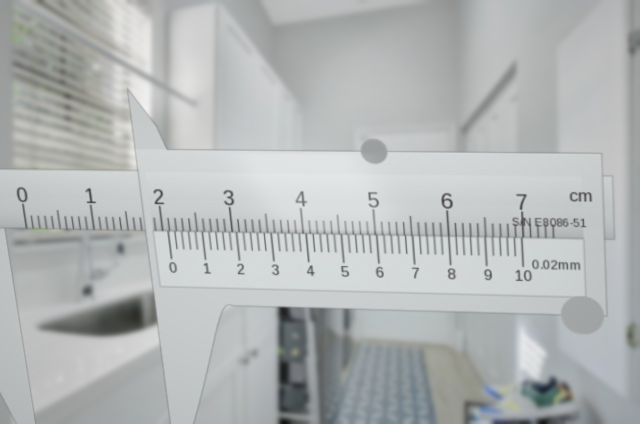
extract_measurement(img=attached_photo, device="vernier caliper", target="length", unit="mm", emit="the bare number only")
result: 20.8
